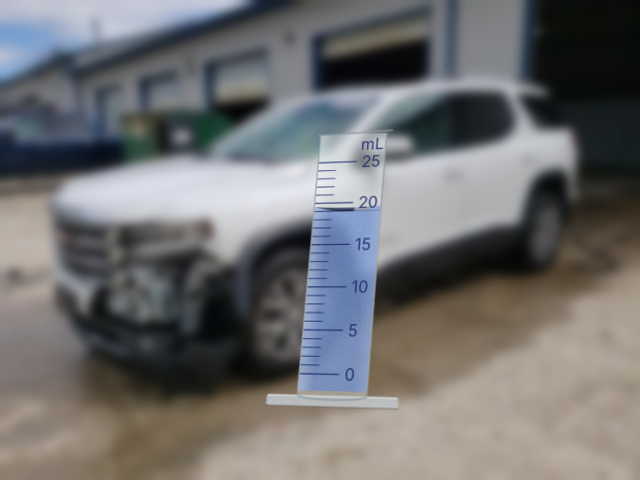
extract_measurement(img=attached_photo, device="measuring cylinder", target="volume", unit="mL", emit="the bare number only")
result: 19
